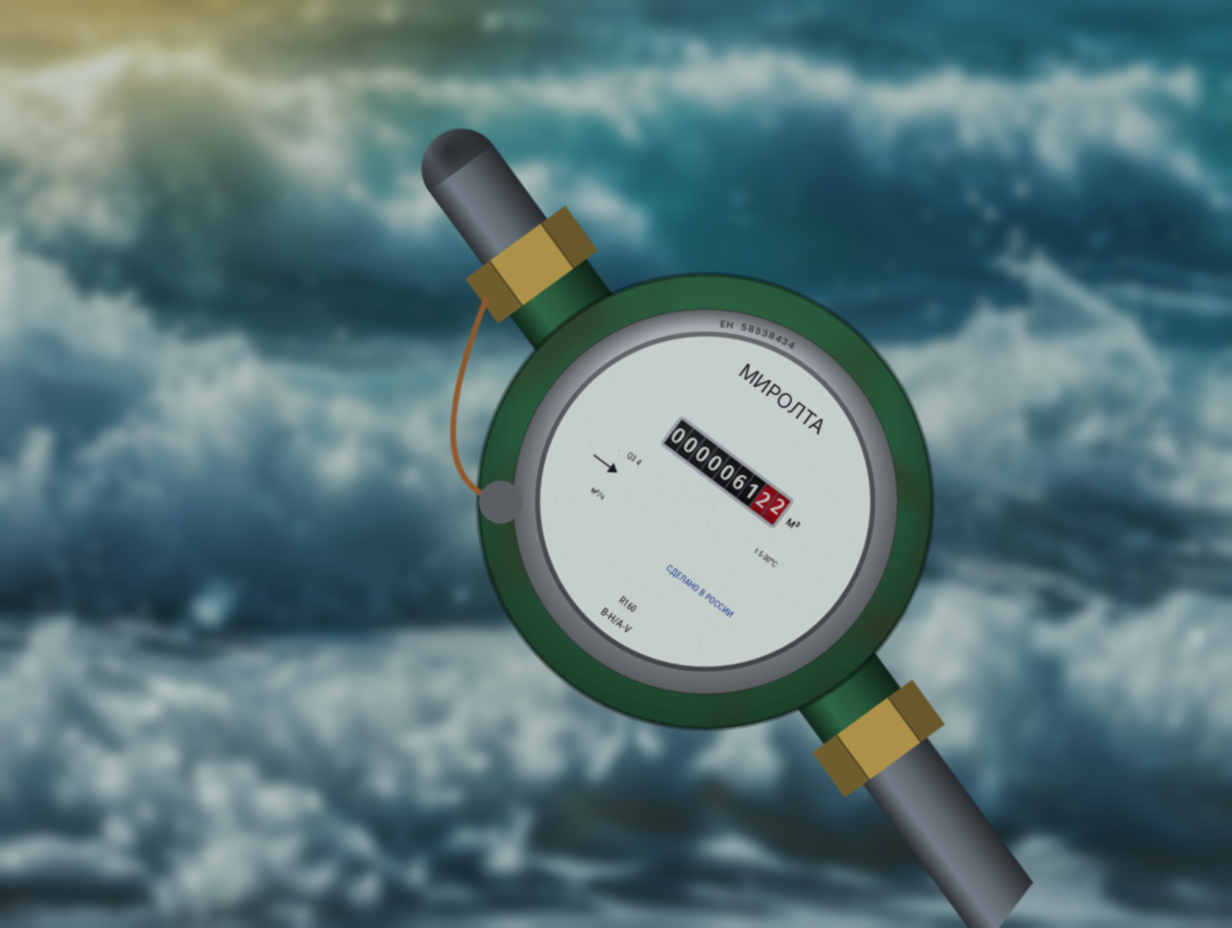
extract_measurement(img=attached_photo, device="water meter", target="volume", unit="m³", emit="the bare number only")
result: 61.22
